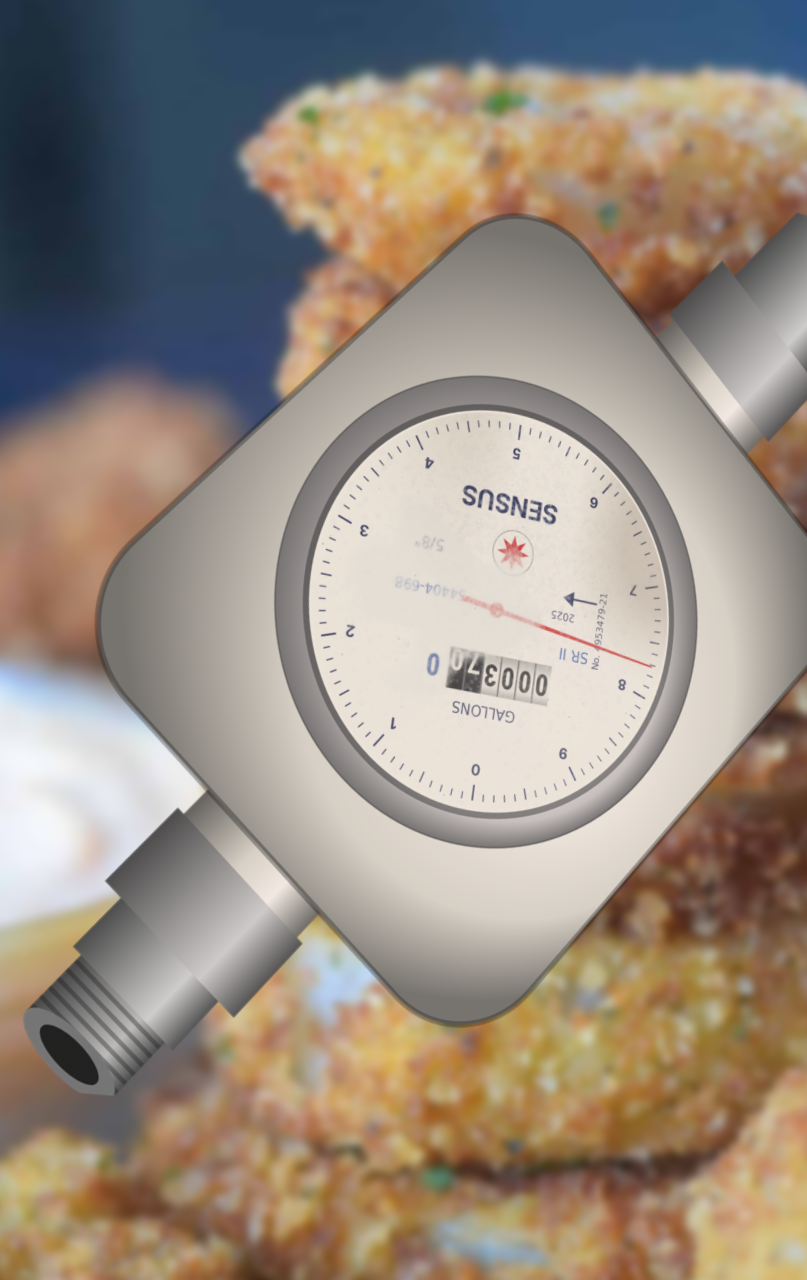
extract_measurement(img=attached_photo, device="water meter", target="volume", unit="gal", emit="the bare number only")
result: 3697.7
